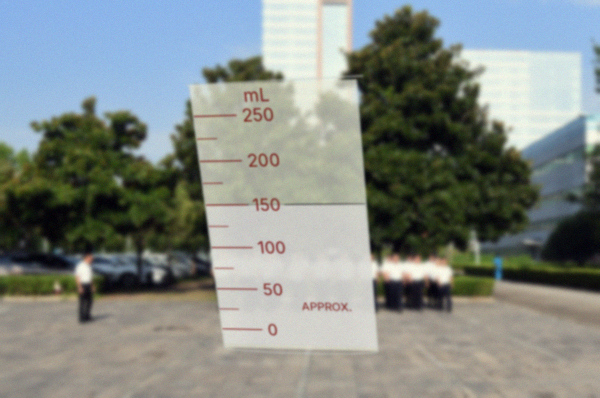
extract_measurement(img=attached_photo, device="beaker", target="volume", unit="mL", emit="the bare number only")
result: 150
